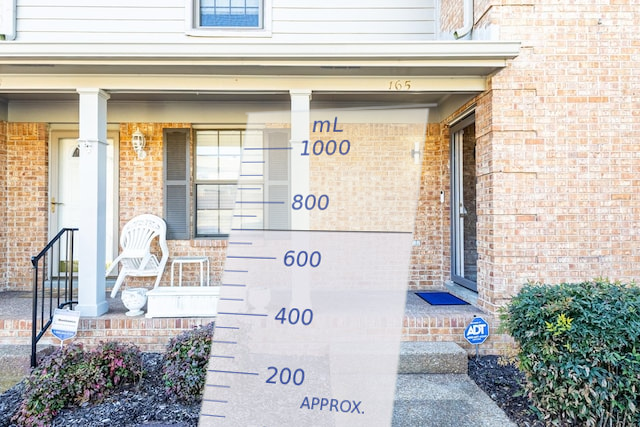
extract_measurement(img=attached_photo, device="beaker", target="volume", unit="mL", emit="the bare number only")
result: 700
